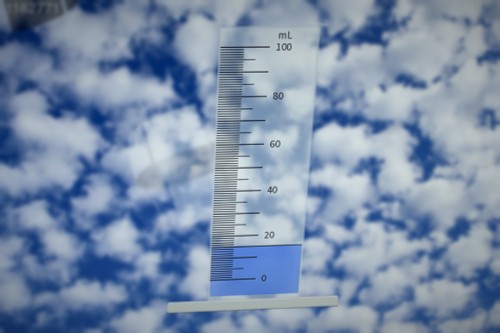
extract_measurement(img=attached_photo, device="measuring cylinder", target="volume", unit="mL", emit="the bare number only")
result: 15
